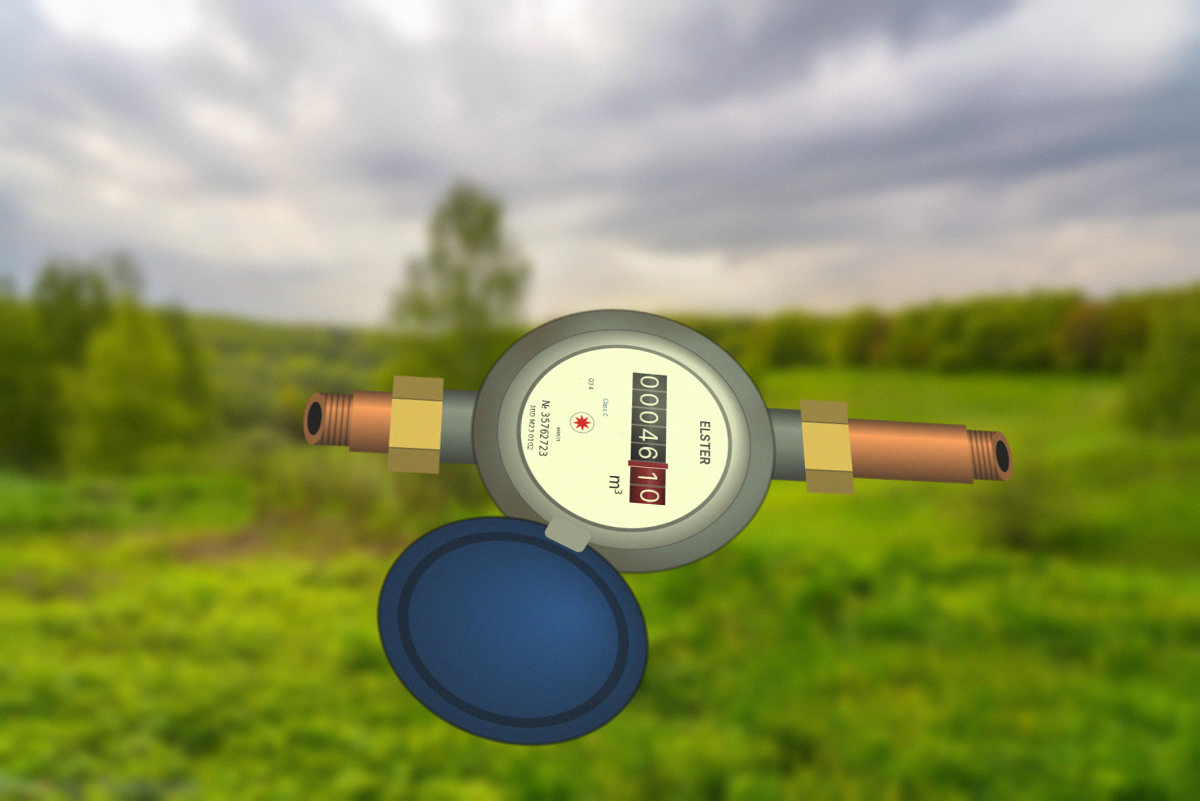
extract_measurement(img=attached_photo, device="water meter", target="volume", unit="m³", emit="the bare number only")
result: 46.10
